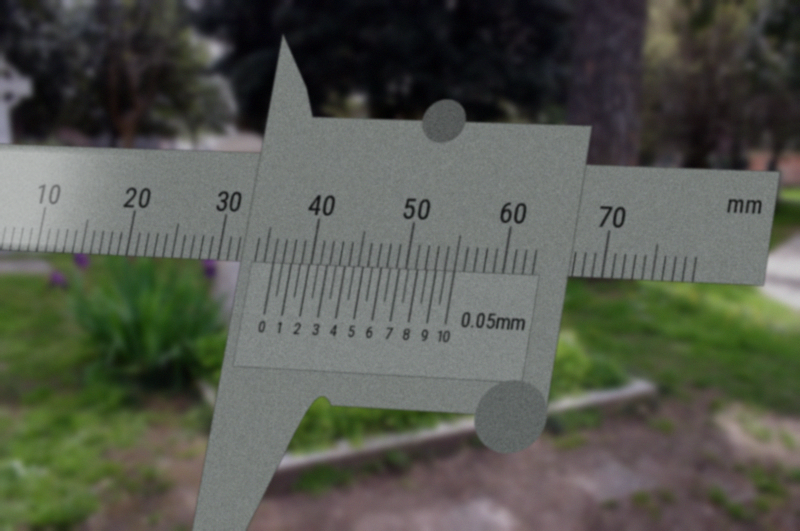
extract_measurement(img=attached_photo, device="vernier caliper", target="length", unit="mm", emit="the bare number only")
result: 36.0
